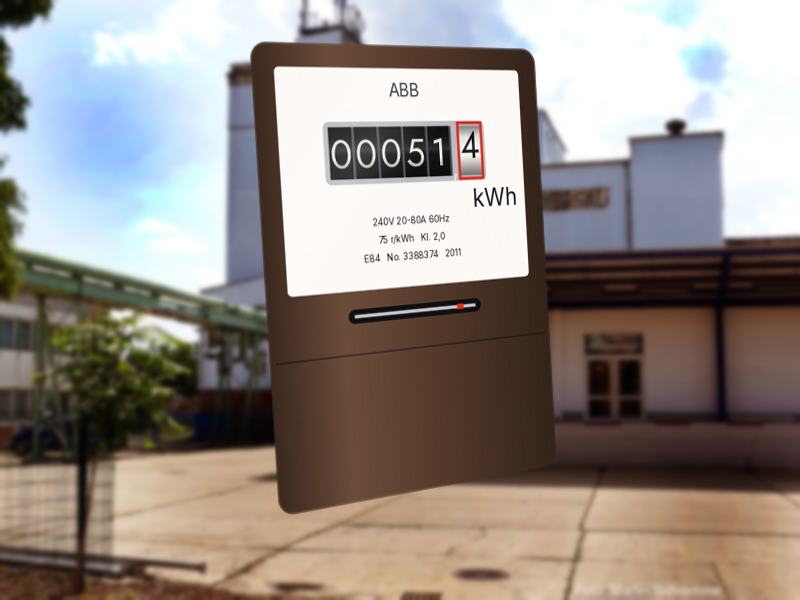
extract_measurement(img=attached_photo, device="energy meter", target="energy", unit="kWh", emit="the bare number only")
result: 51.4
